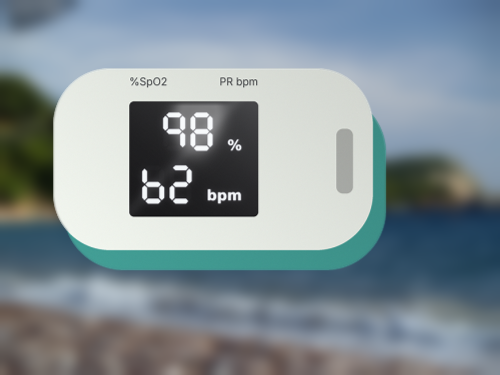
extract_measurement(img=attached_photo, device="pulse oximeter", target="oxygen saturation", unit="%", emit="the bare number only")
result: 98
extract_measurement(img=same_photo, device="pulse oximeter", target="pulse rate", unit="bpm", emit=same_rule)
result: 62
